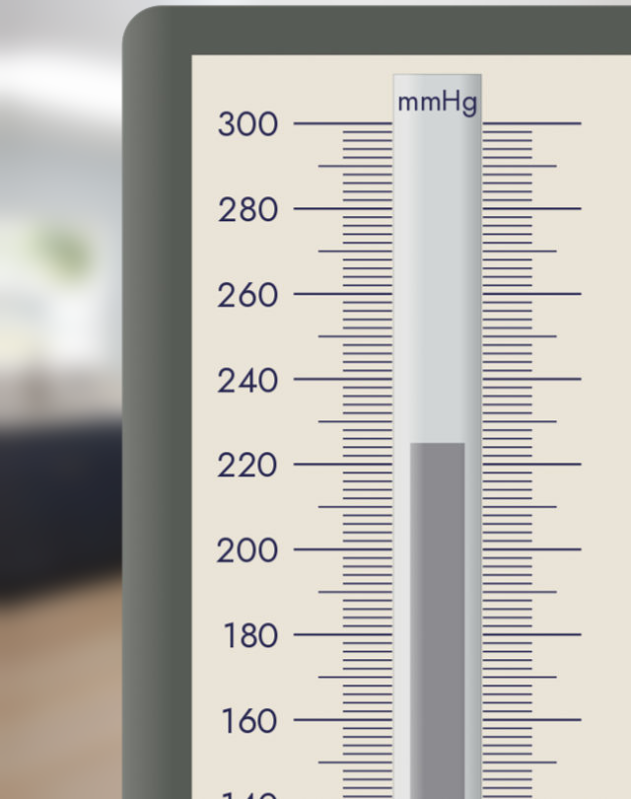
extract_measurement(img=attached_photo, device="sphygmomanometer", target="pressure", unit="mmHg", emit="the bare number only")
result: 225
